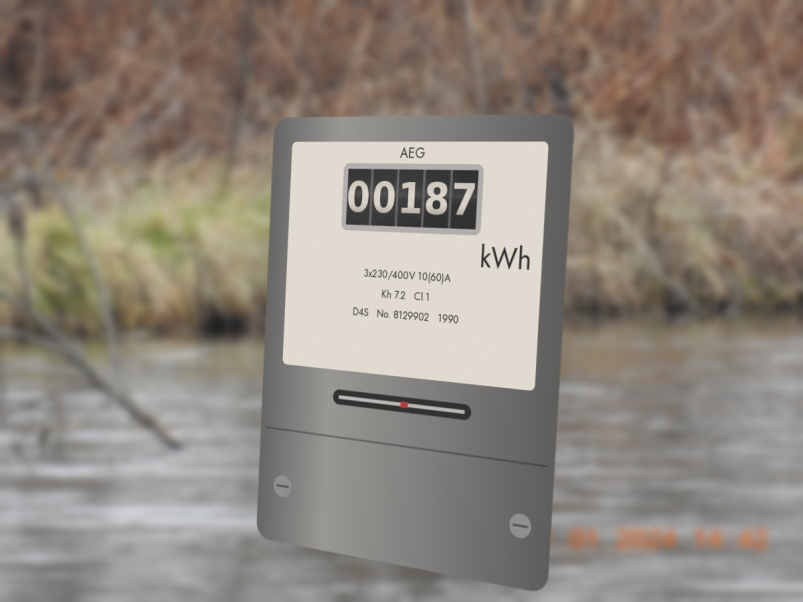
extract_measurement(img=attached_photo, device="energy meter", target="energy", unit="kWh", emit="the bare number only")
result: 187
